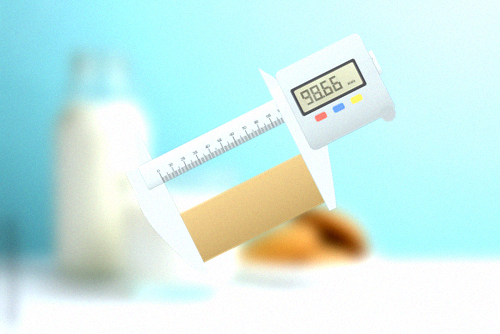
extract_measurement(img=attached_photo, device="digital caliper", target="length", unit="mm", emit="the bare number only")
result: 98.66
